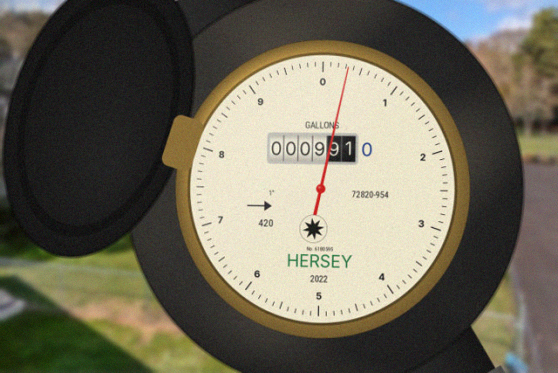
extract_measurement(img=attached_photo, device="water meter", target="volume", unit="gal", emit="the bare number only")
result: 9910.3
